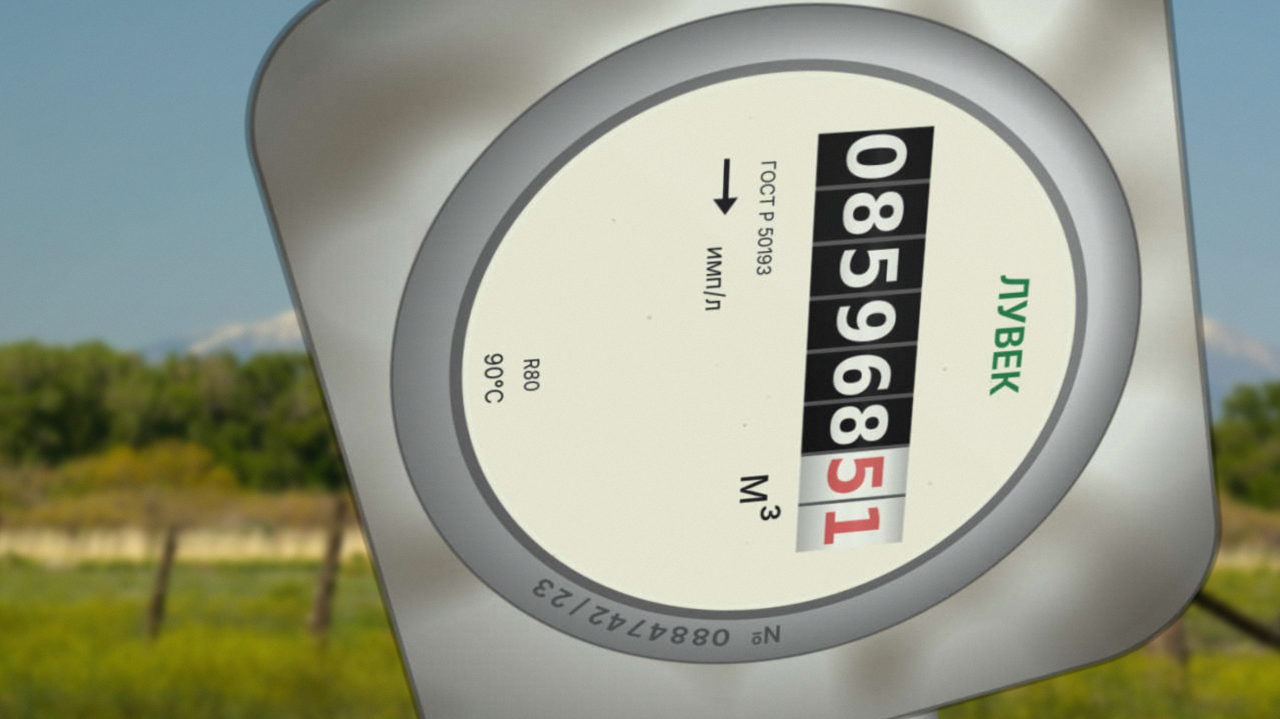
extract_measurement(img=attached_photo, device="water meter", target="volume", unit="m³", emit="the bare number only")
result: 85968.51
